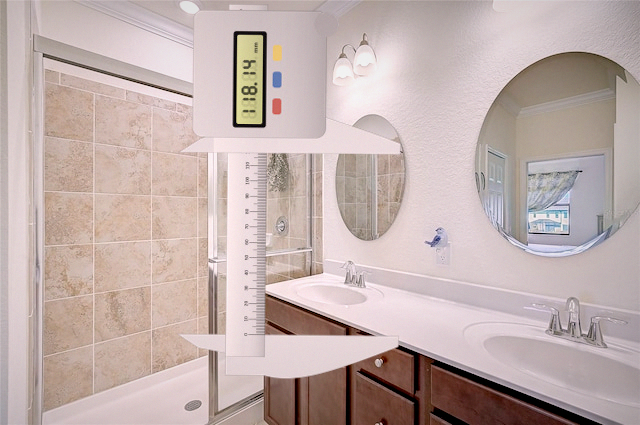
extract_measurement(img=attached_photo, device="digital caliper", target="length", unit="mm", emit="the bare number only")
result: 118.14
